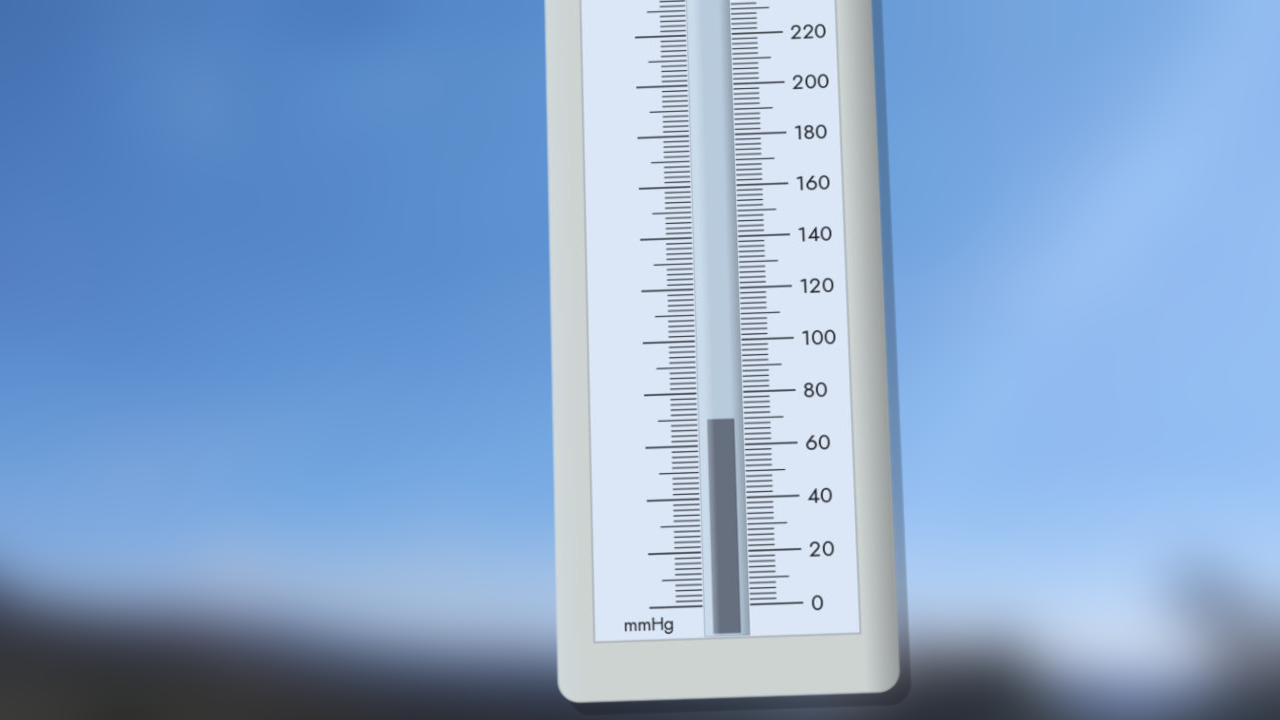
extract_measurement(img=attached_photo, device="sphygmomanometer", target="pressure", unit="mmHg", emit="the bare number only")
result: 70
